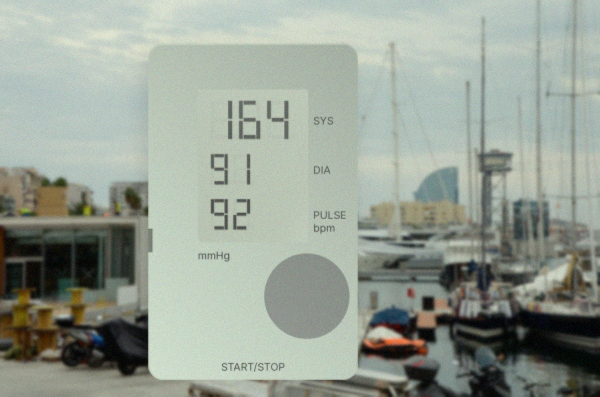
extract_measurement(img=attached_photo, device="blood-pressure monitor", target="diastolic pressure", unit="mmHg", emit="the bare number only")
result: 91
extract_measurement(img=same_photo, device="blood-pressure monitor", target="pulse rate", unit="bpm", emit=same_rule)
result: 92
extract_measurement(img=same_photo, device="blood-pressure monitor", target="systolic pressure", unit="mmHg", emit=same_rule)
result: 164
